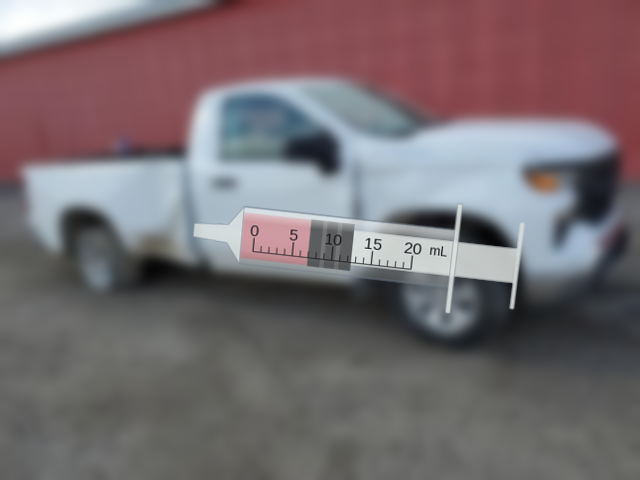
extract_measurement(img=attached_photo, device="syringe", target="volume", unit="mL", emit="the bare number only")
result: 7
